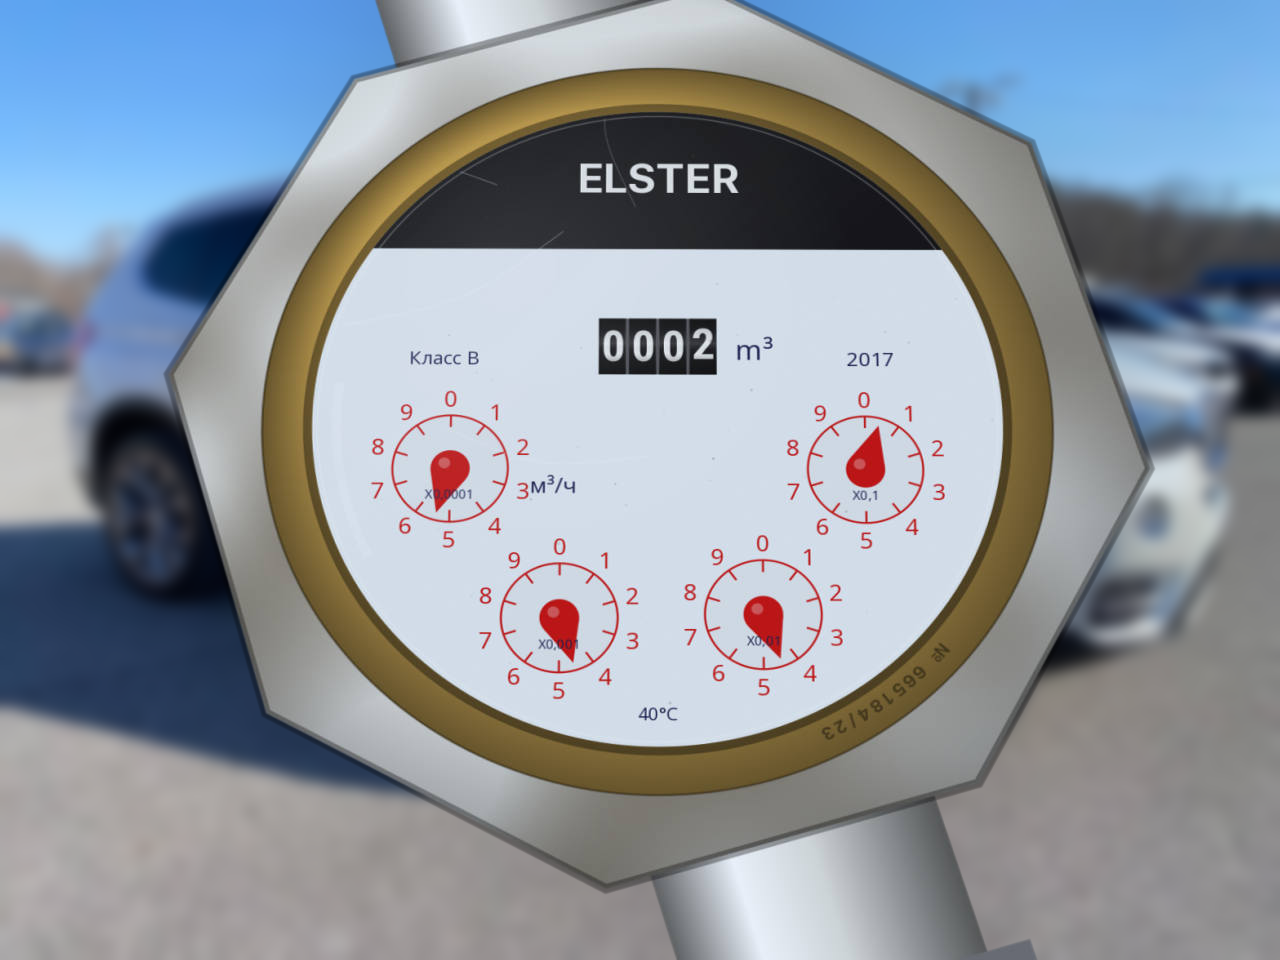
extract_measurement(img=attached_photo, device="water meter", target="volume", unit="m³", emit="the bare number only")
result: 2.0445
